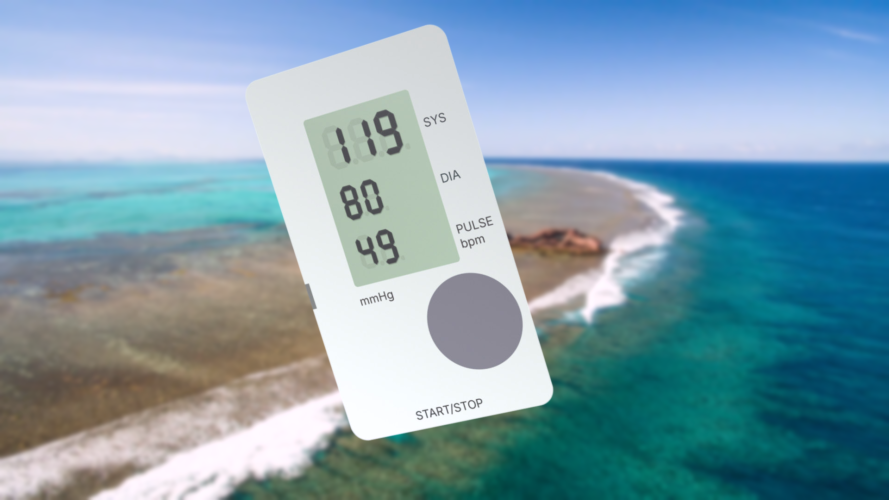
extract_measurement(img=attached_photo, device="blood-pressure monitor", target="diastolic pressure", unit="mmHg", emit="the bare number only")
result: 80
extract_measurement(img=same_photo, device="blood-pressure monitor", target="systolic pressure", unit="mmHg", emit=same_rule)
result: 119
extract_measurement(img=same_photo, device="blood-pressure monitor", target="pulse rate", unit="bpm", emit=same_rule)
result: 49
